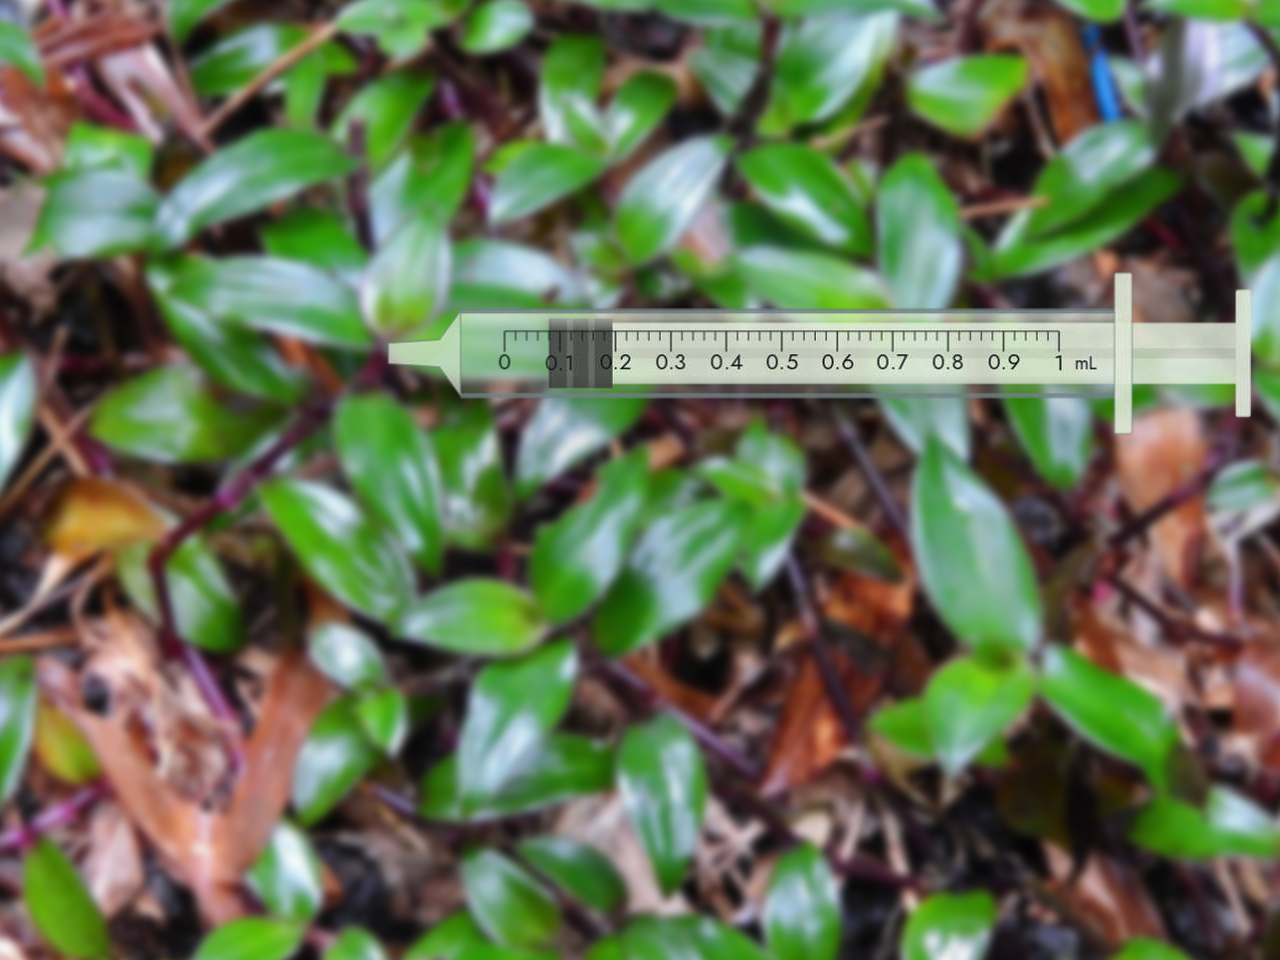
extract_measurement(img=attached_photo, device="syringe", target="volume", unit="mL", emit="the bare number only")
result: 0.08
